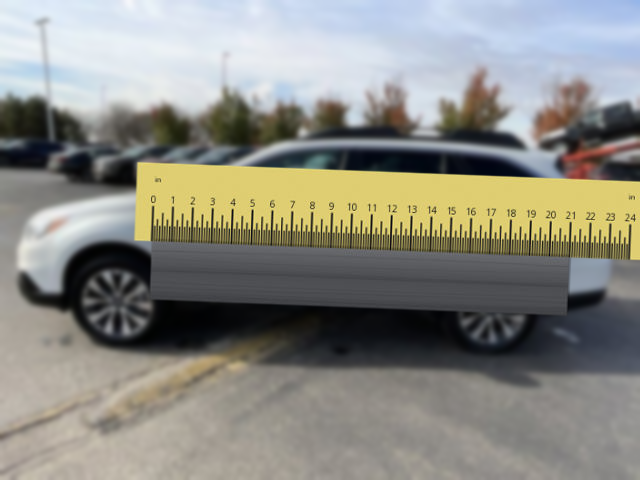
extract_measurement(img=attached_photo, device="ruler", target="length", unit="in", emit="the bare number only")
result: 21
